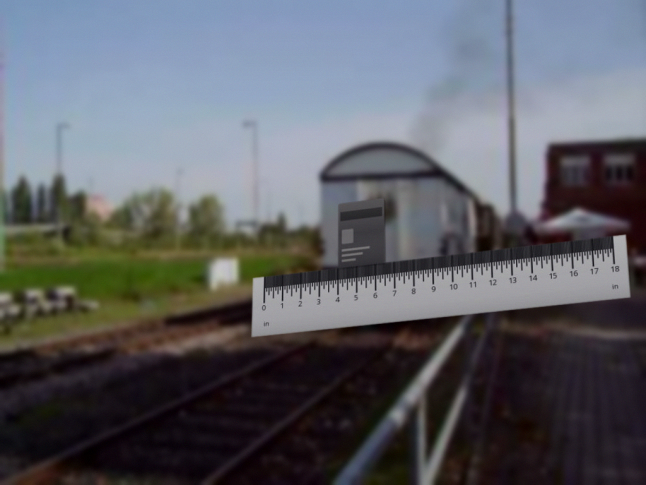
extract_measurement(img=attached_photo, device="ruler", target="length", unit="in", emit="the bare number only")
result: 2.5
